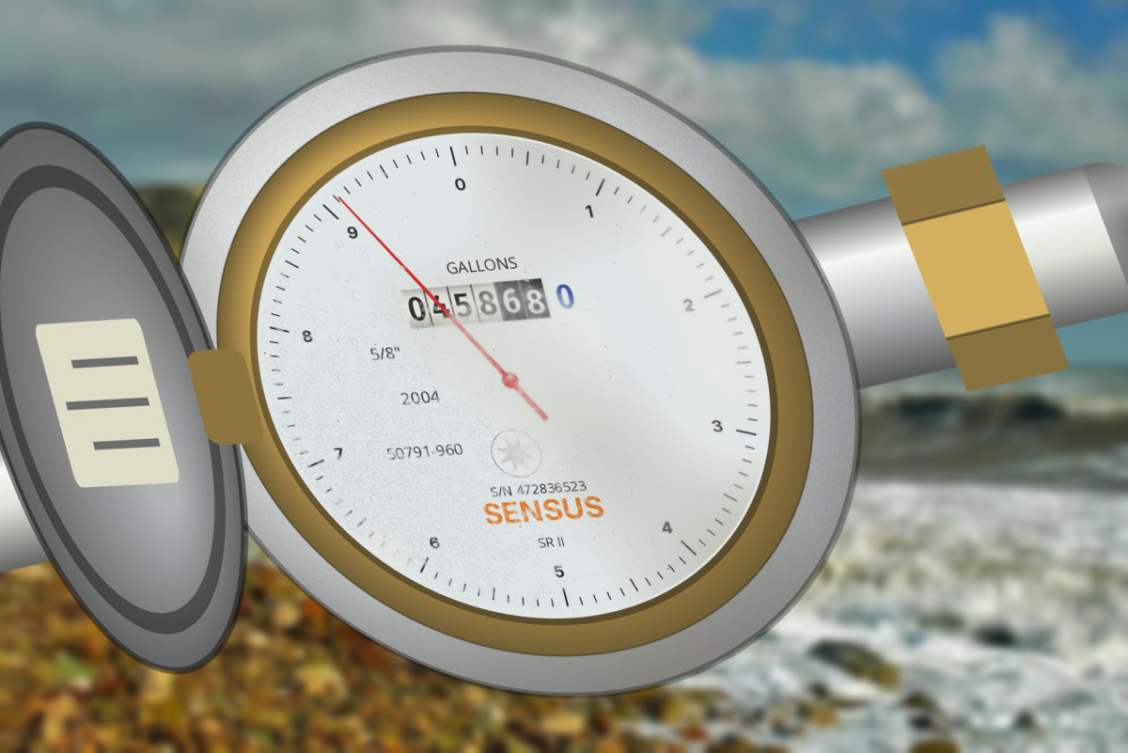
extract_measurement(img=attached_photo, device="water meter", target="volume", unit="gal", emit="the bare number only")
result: 458679.1
